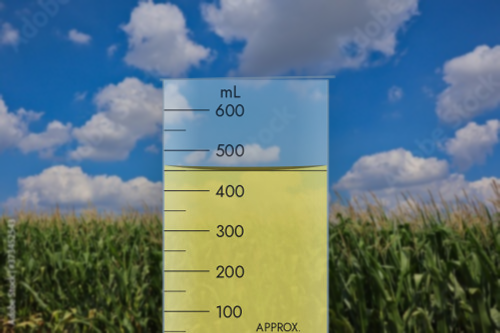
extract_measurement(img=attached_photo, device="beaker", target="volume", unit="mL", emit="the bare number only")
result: 450
